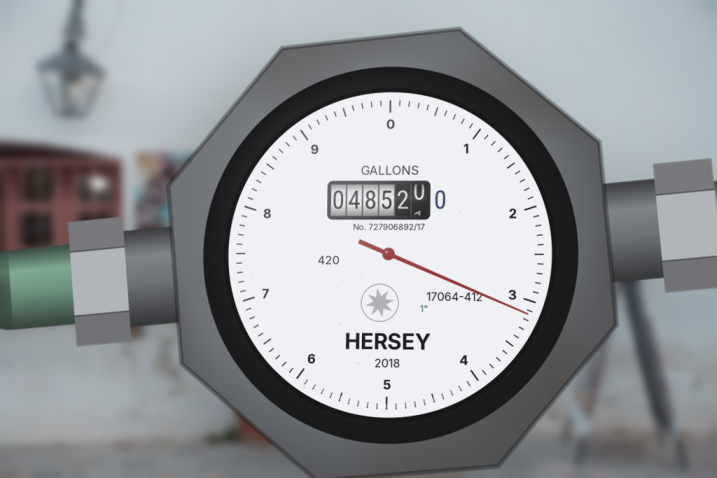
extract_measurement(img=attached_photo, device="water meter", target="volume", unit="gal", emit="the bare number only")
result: 485203.1
